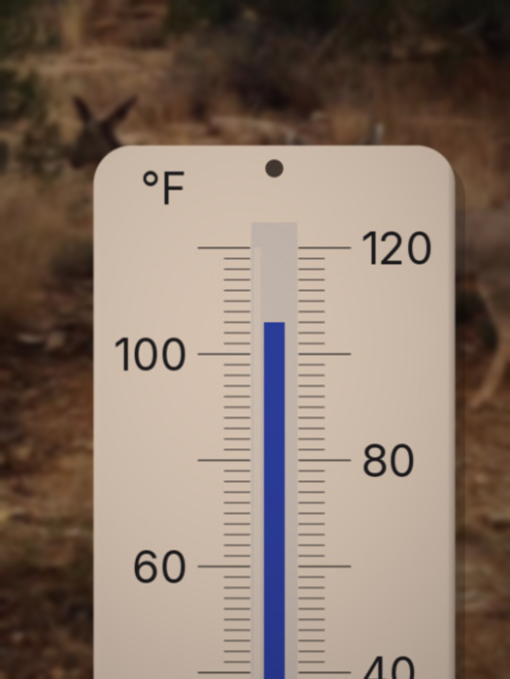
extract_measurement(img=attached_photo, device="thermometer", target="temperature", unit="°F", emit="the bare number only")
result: 106
